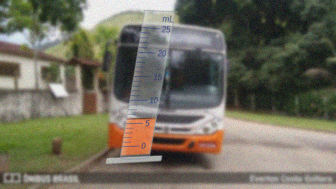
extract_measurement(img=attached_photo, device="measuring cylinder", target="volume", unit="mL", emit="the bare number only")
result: 6
